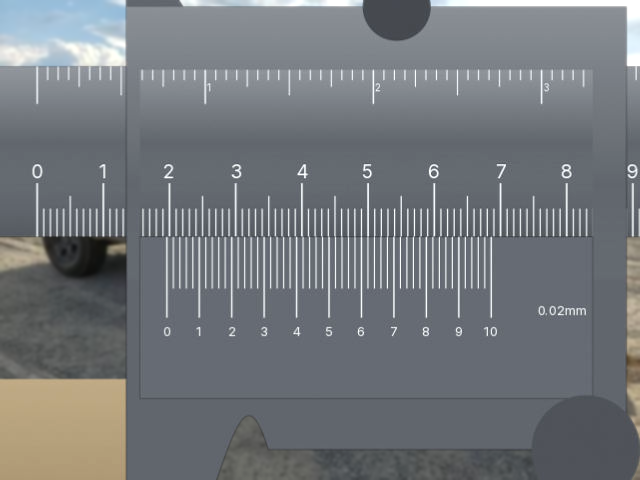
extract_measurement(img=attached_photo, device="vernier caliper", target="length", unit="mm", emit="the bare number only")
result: 19.6
